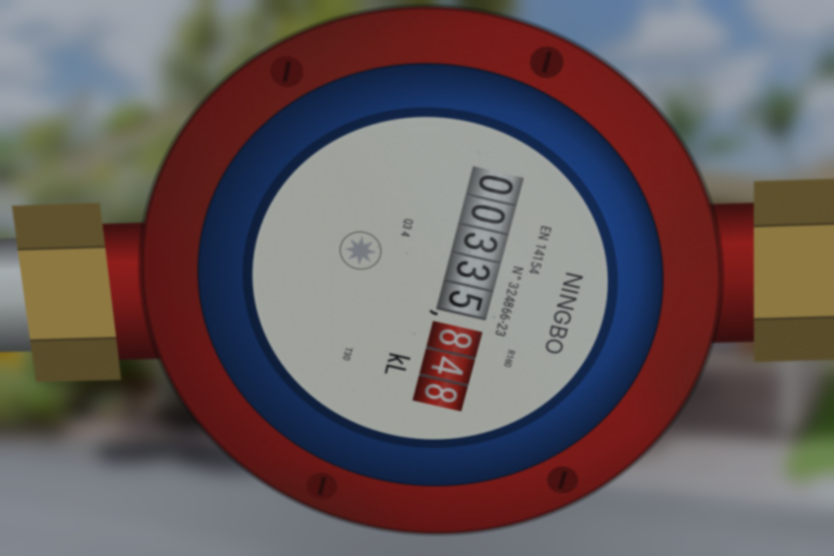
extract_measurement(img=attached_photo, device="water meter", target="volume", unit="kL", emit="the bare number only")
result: 335.848
